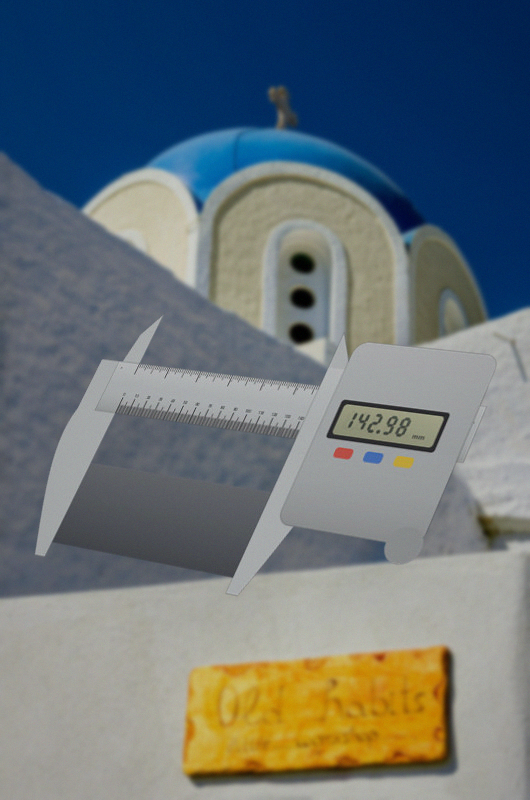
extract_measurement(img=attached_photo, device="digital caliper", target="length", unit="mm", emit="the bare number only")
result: 142.98
